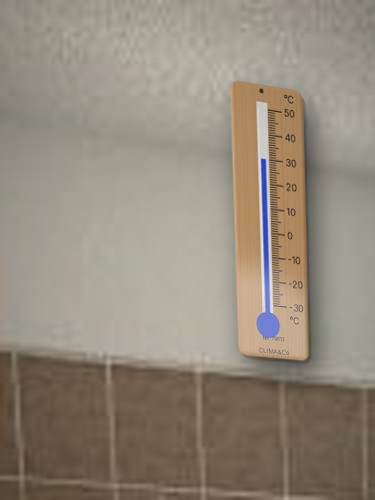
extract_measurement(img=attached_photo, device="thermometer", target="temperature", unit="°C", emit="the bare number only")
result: 30
